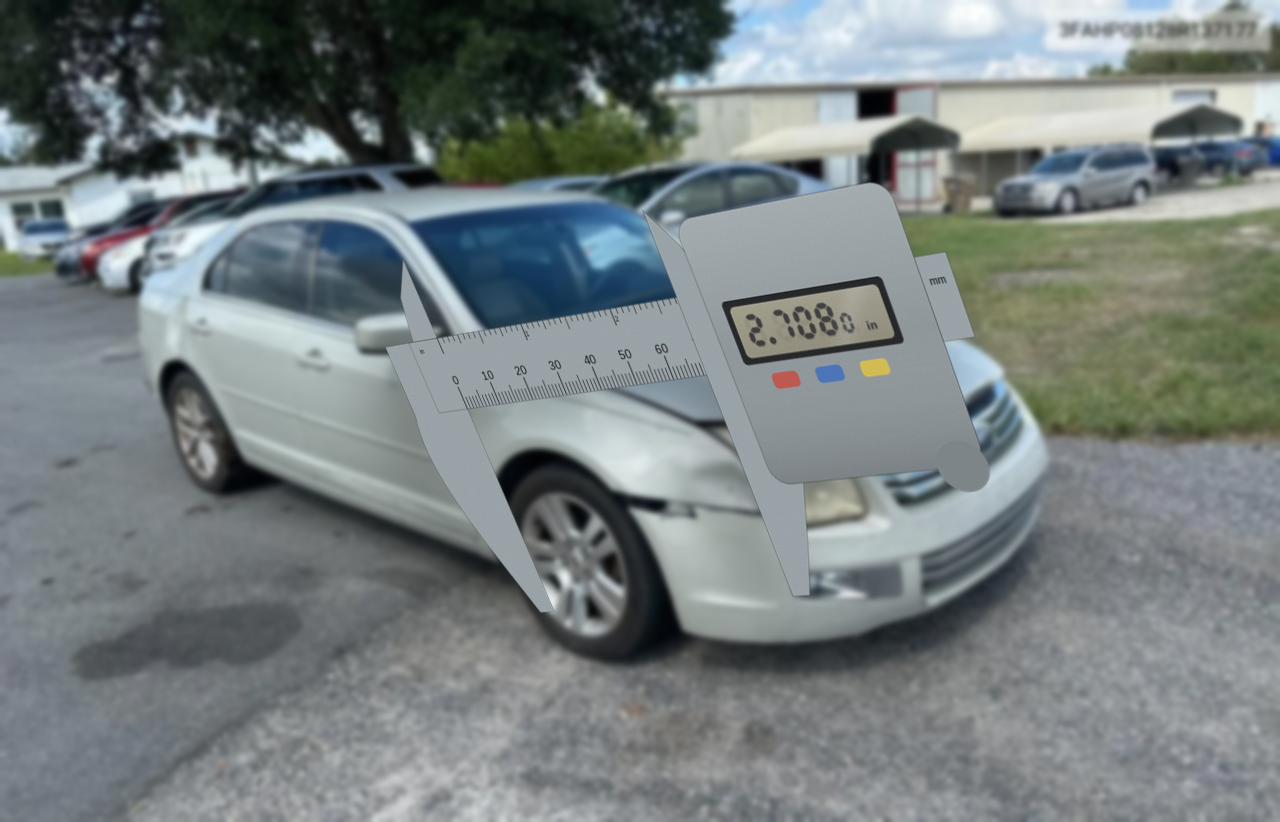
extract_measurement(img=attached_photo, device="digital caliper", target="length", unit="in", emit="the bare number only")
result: 2.7080
